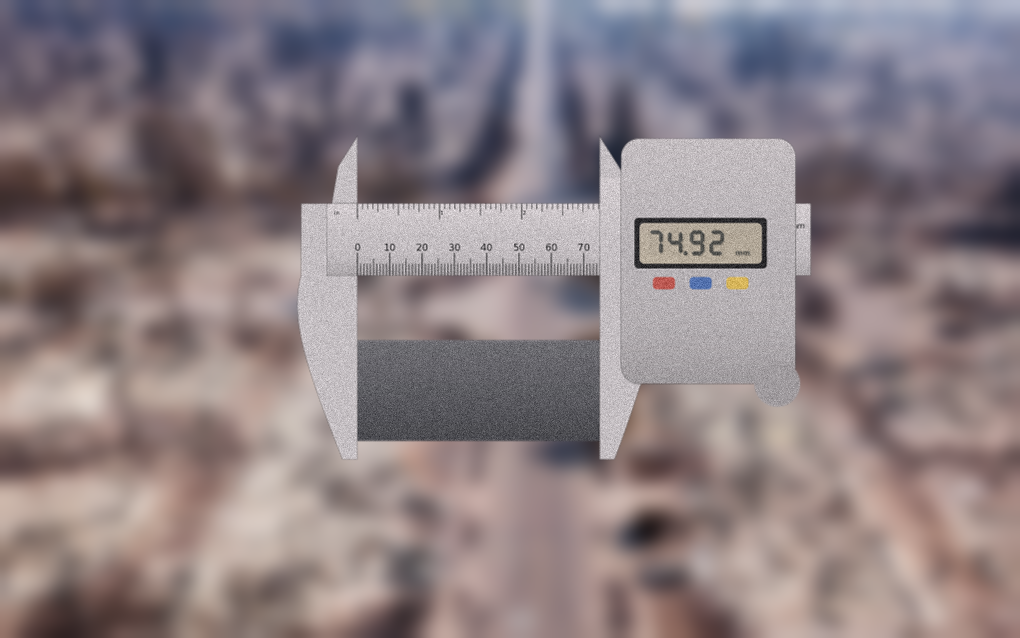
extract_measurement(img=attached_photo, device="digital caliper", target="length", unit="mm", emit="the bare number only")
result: 74.92
